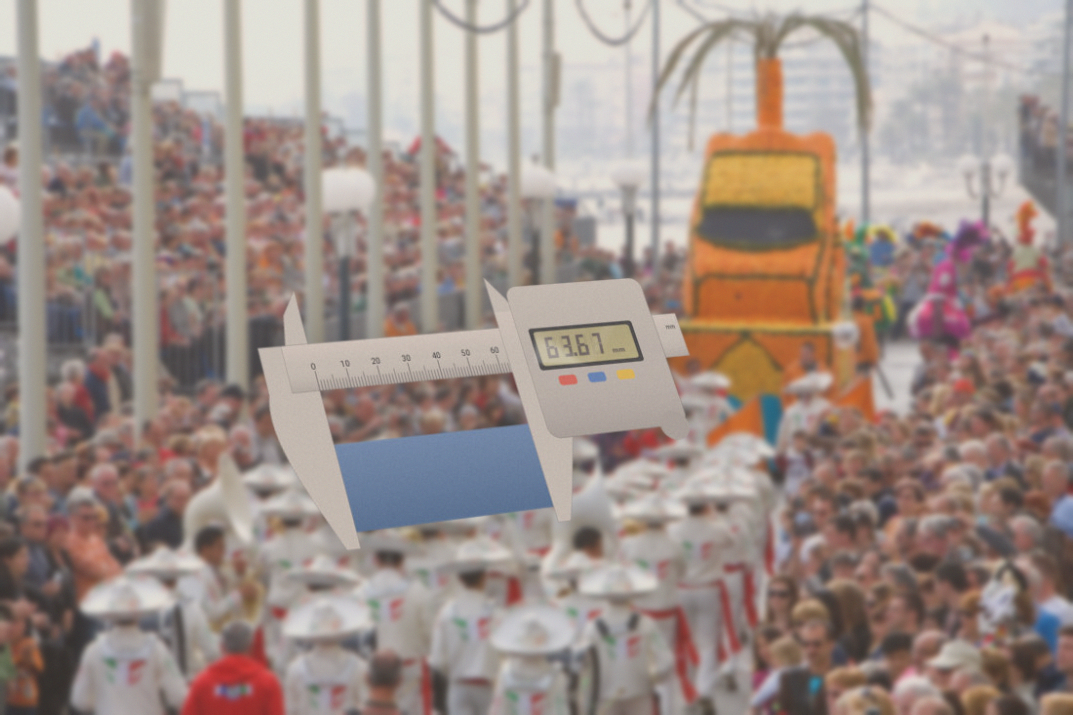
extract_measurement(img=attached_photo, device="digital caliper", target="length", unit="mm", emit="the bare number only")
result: 63.67
